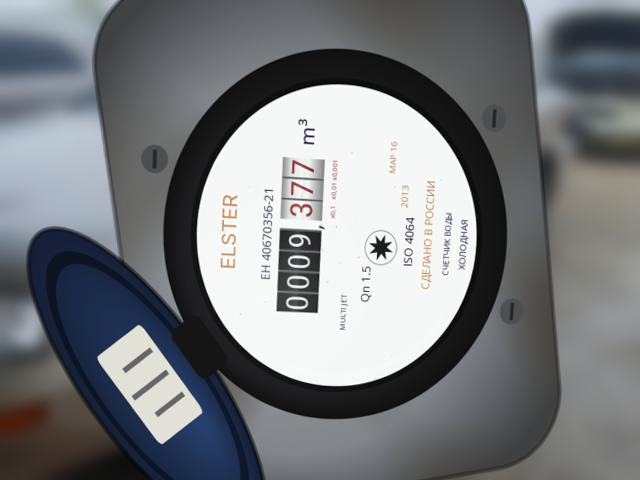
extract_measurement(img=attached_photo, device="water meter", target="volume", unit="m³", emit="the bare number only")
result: 9.377
